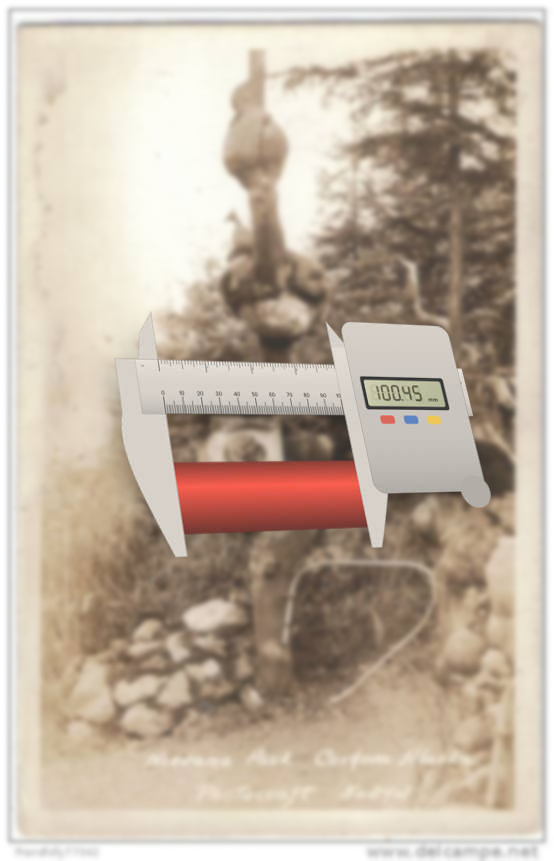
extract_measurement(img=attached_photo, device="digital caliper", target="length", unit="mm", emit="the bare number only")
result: 100.45
